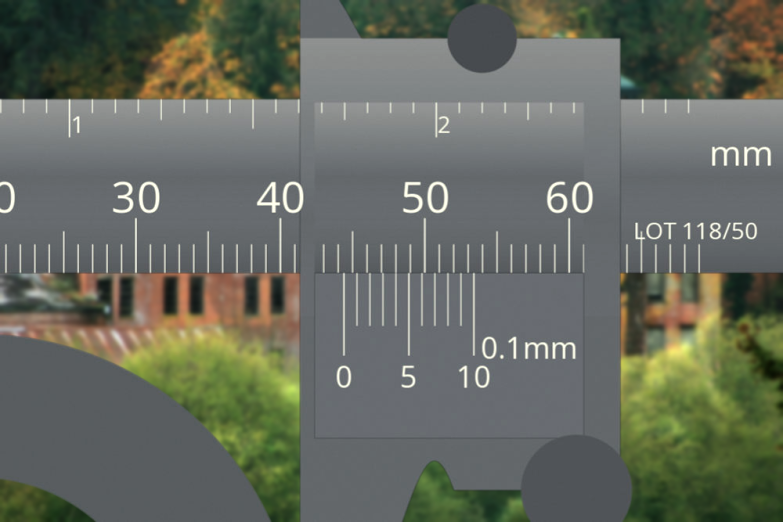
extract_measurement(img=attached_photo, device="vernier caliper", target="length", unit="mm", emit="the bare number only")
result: 44.4
